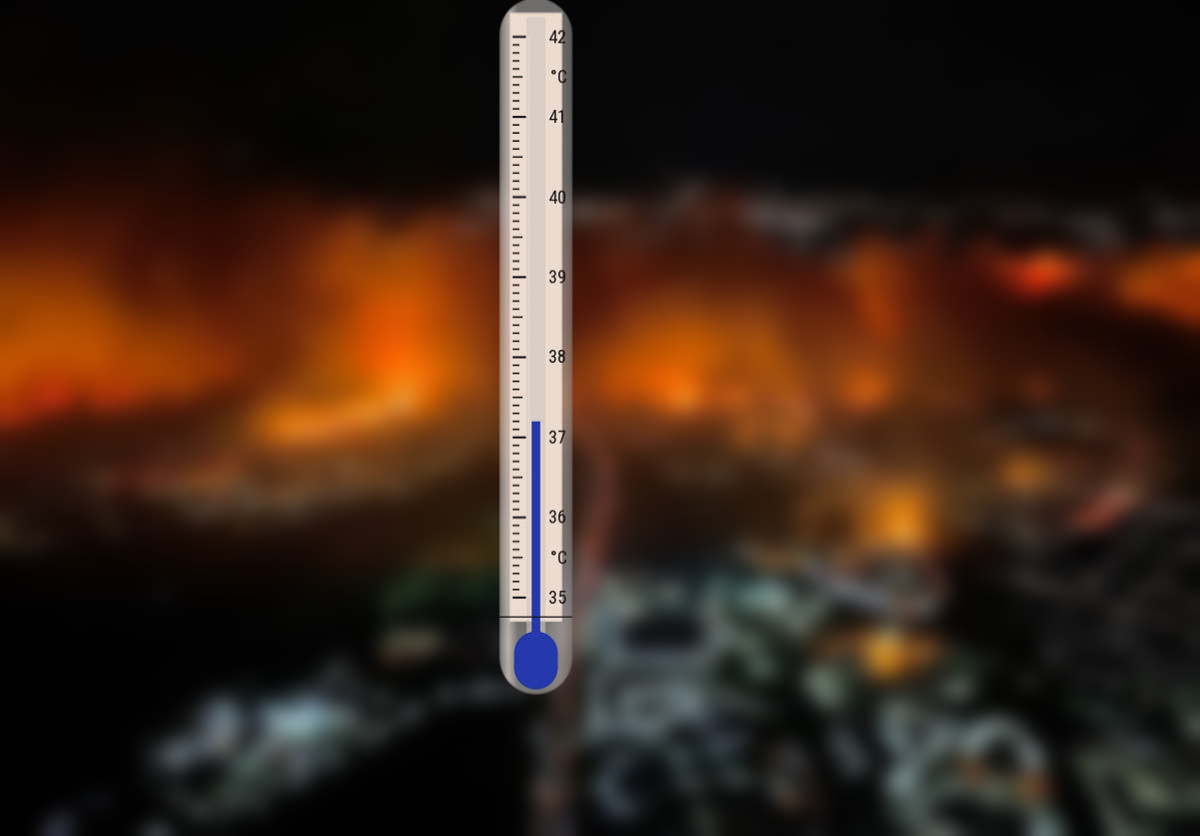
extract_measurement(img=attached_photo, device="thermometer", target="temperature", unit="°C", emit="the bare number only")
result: 37.2
